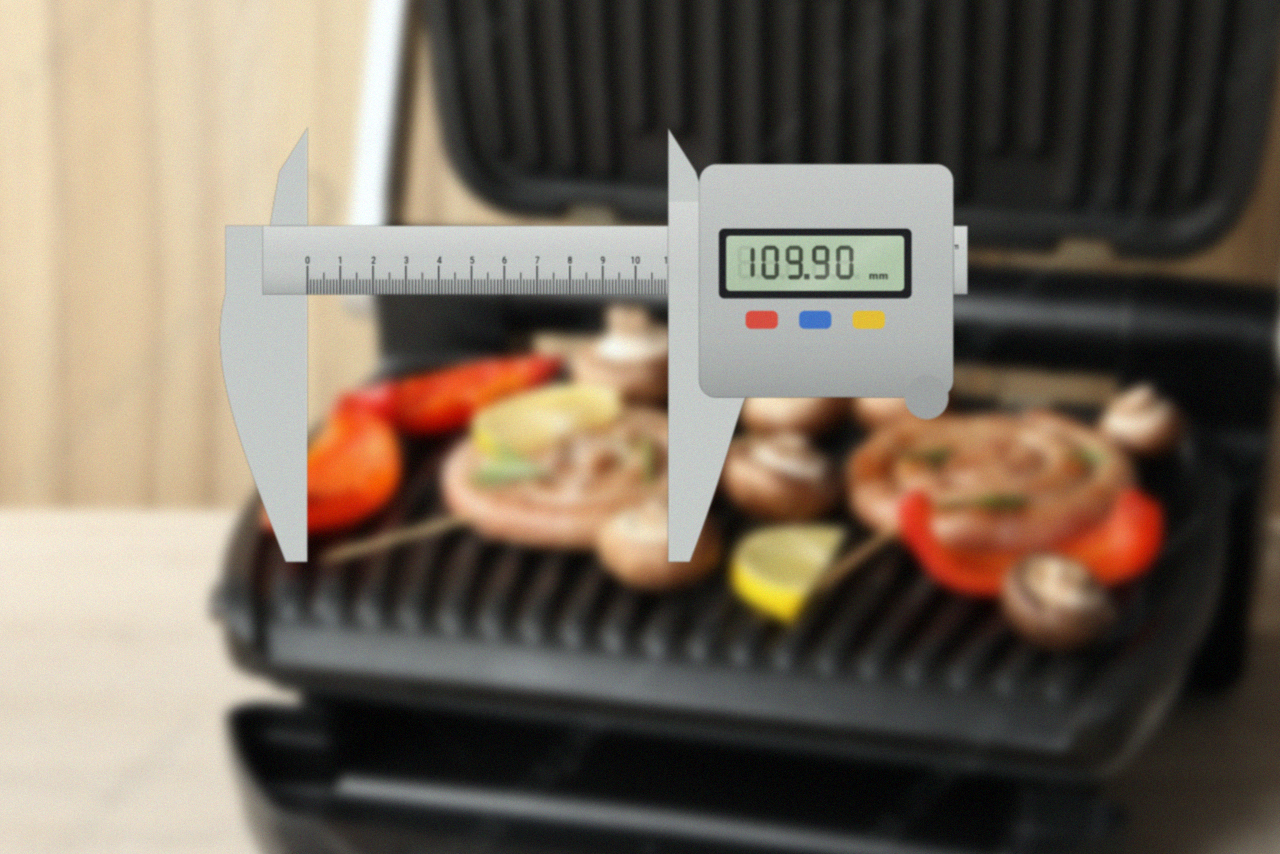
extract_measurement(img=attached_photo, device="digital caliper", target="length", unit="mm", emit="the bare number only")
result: 109.90
